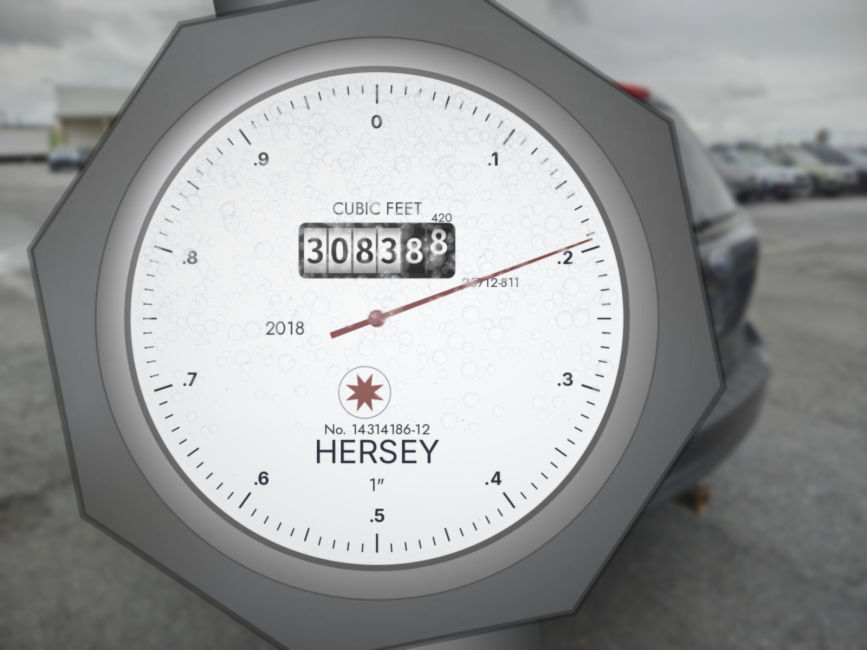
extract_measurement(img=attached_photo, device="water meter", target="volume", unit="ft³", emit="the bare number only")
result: 308388.19
